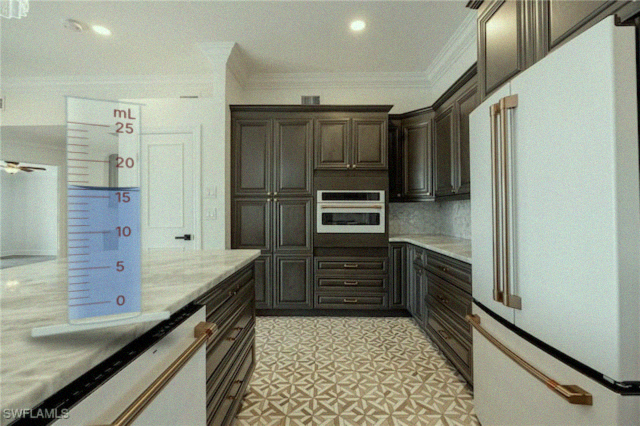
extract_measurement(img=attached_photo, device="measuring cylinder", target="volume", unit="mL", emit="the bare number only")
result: 16
